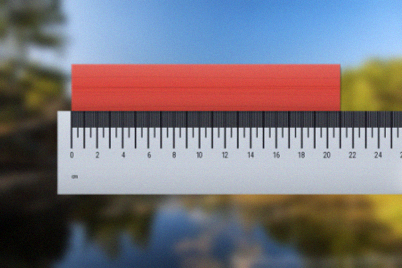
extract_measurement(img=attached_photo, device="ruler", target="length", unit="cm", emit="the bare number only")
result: 21
